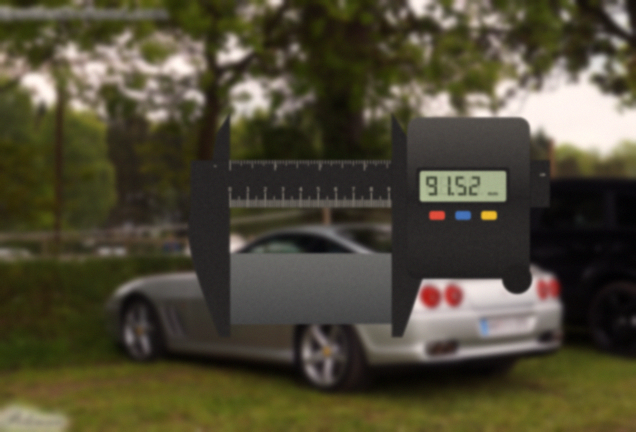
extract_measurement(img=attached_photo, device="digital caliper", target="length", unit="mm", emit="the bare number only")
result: 91.52
